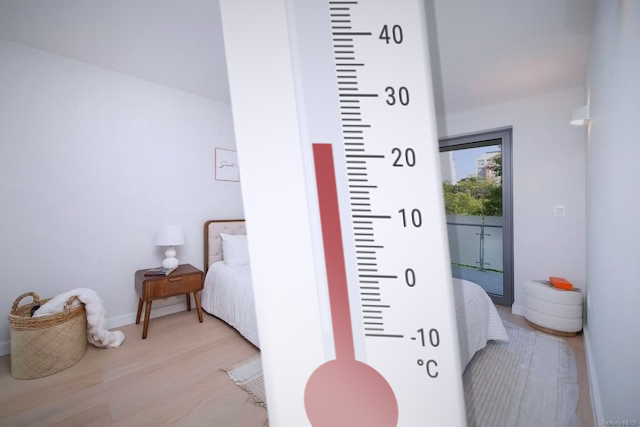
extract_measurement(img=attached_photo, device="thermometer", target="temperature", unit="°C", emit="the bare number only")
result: 22
